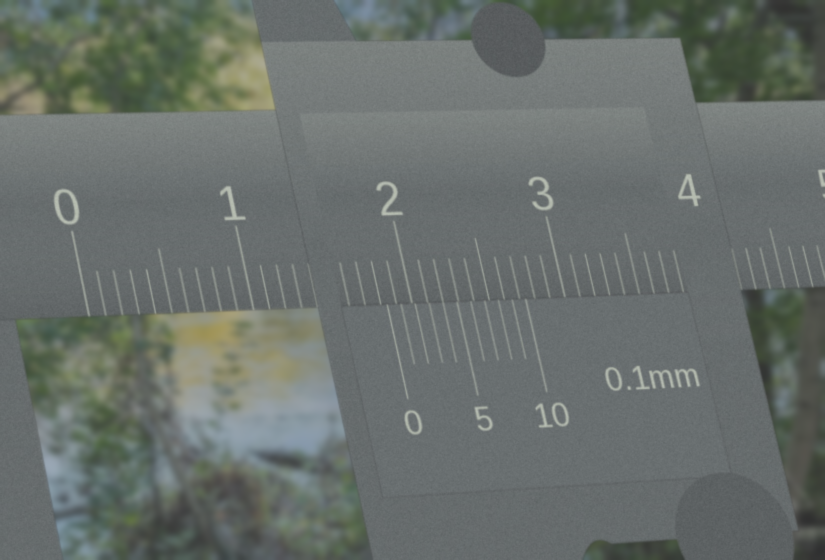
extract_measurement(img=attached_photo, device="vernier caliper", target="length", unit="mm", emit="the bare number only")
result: 18.4
